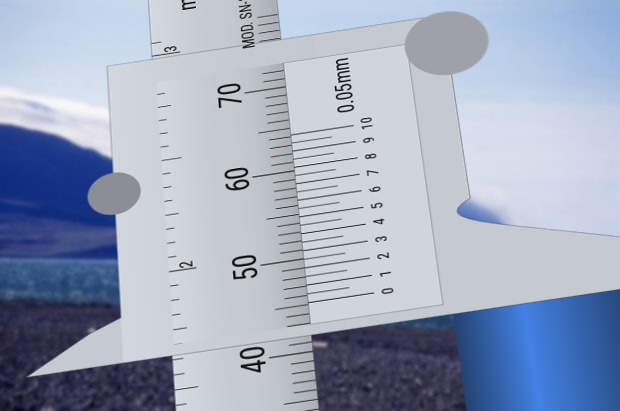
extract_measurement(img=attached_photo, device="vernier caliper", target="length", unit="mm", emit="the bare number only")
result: 45.2
